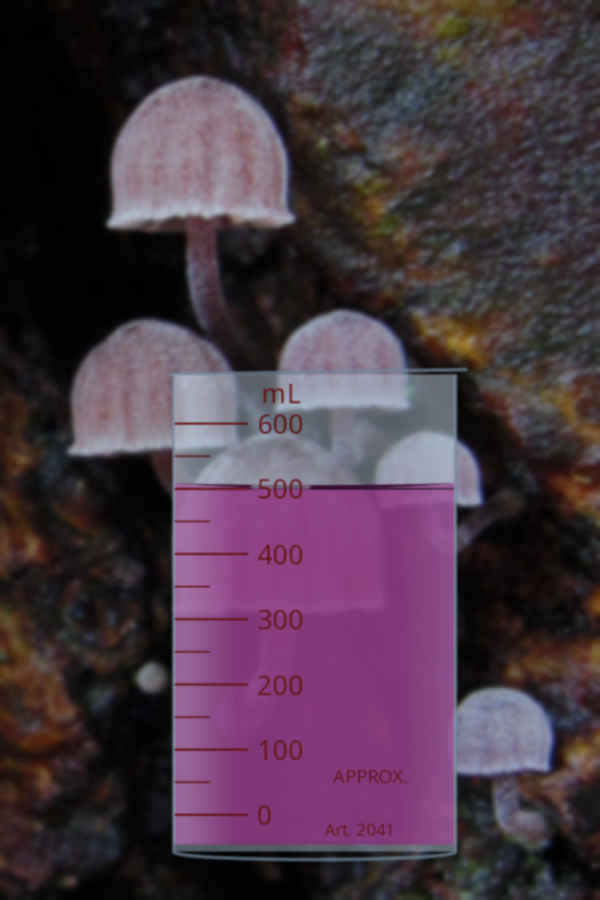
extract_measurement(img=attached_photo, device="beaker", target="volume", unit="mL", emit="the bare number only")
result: 500
